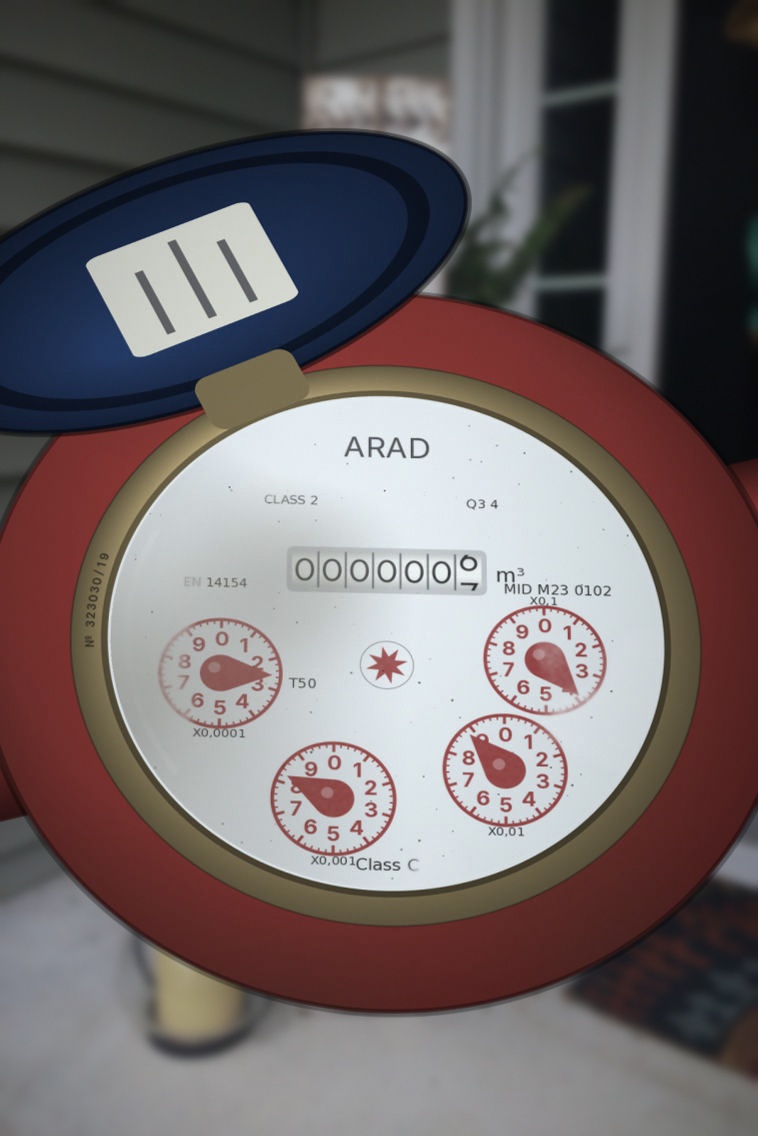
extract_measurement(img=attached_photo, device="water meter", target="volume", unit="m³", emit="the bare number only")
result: 6.3882
